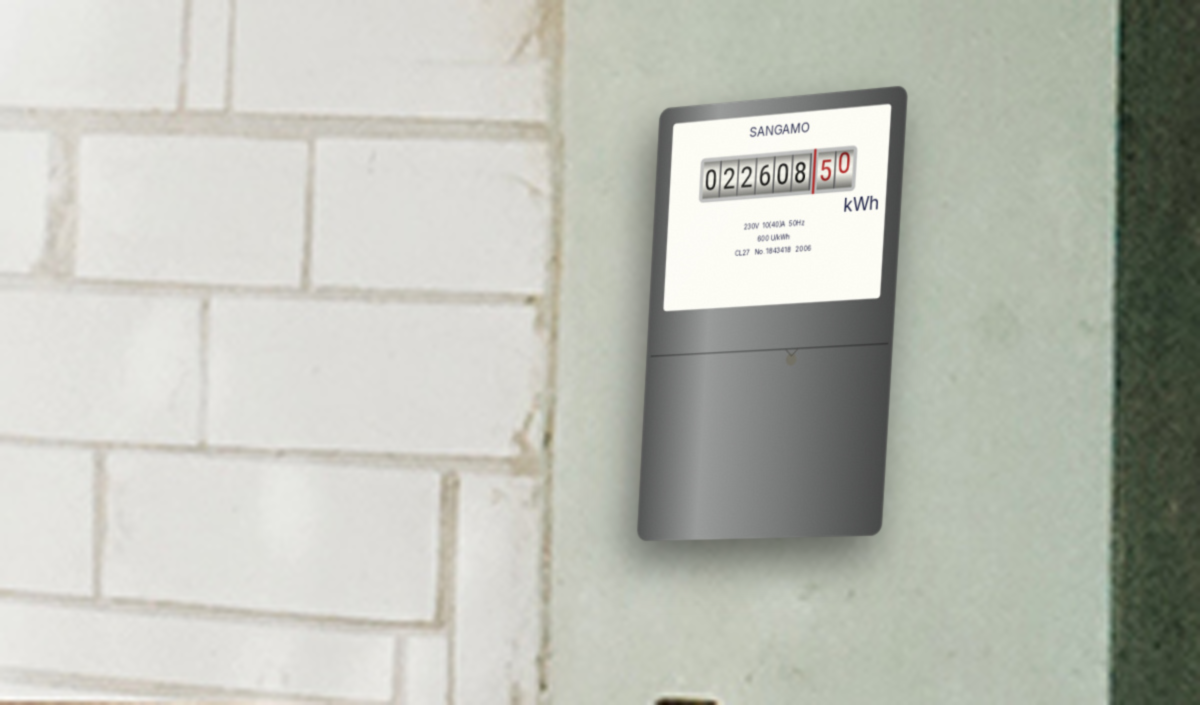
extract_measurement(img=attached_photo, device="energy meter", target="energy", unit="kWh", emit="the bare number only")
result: 22608.50
